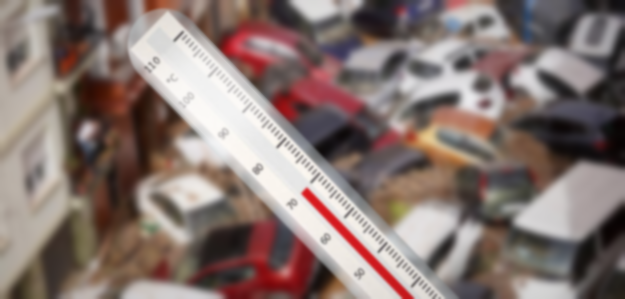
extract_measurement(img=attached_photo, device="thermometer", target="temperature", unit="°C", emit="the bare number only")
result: 70
